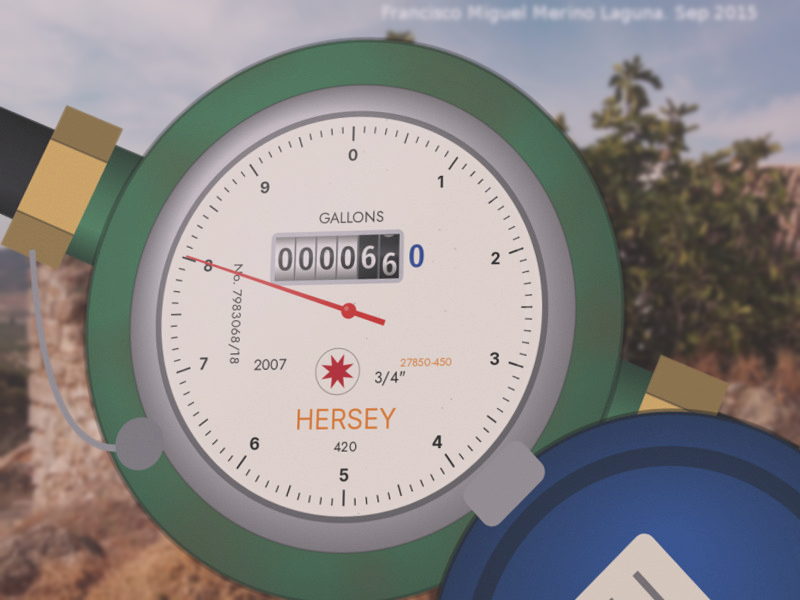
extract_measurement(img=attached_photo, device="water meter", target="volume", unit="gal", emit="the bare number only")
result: 658.0
